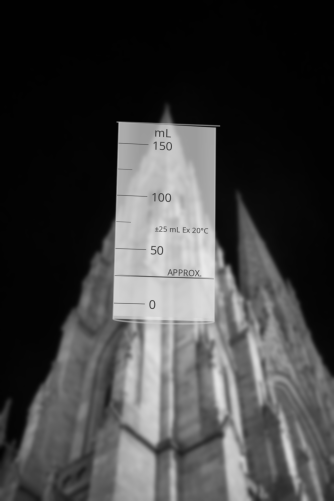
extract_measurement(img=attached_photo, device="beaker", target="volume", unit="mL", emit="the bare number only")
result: 25
